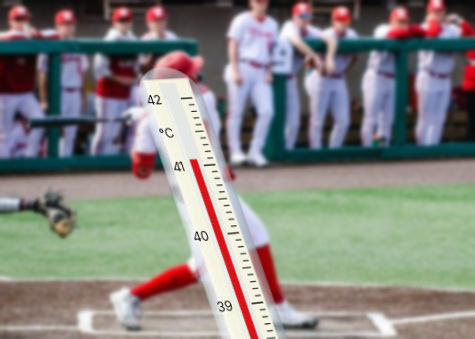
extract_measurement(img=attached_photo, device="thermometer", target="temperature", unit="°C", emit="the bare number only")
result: 41.1
